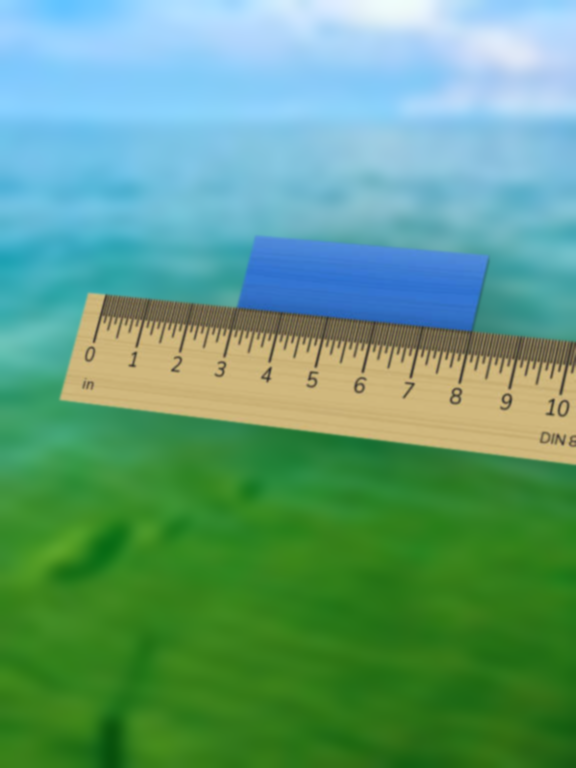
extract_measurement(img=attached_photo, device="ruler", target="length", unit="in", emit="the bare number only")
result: 5
